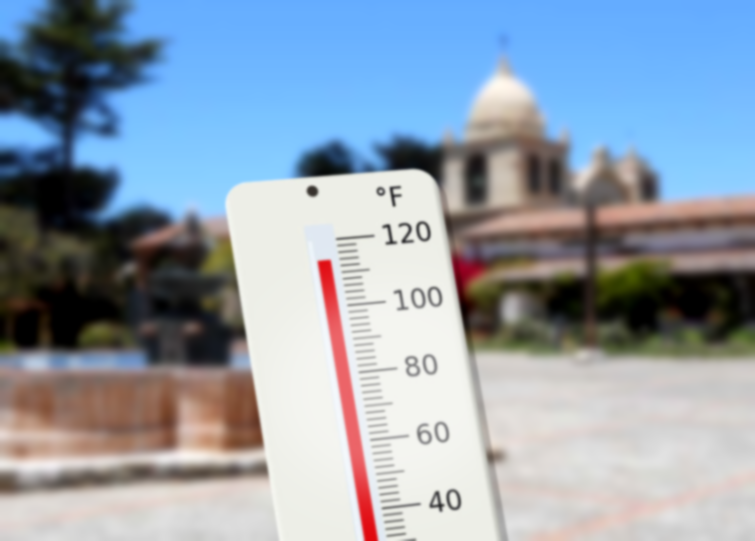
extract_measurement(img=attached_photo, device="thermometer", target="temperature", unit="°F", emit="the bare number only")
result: 114
